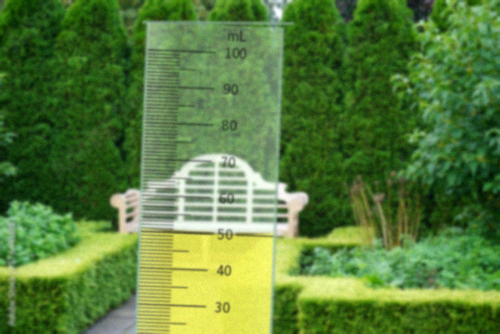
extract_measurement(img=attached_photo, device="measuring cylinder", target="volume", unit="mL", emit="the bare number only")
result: 50
